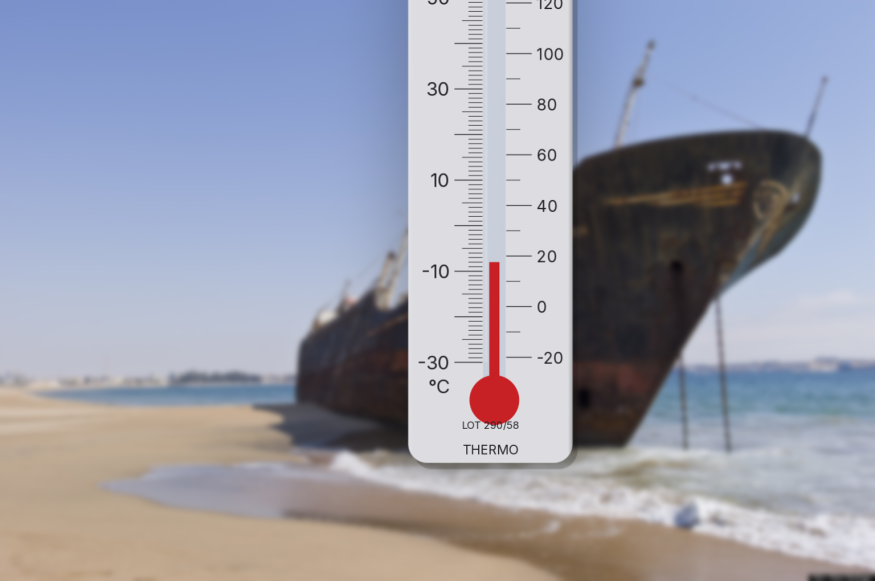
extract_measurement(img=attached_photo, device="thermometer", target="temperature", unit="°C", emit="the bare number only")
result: -8
